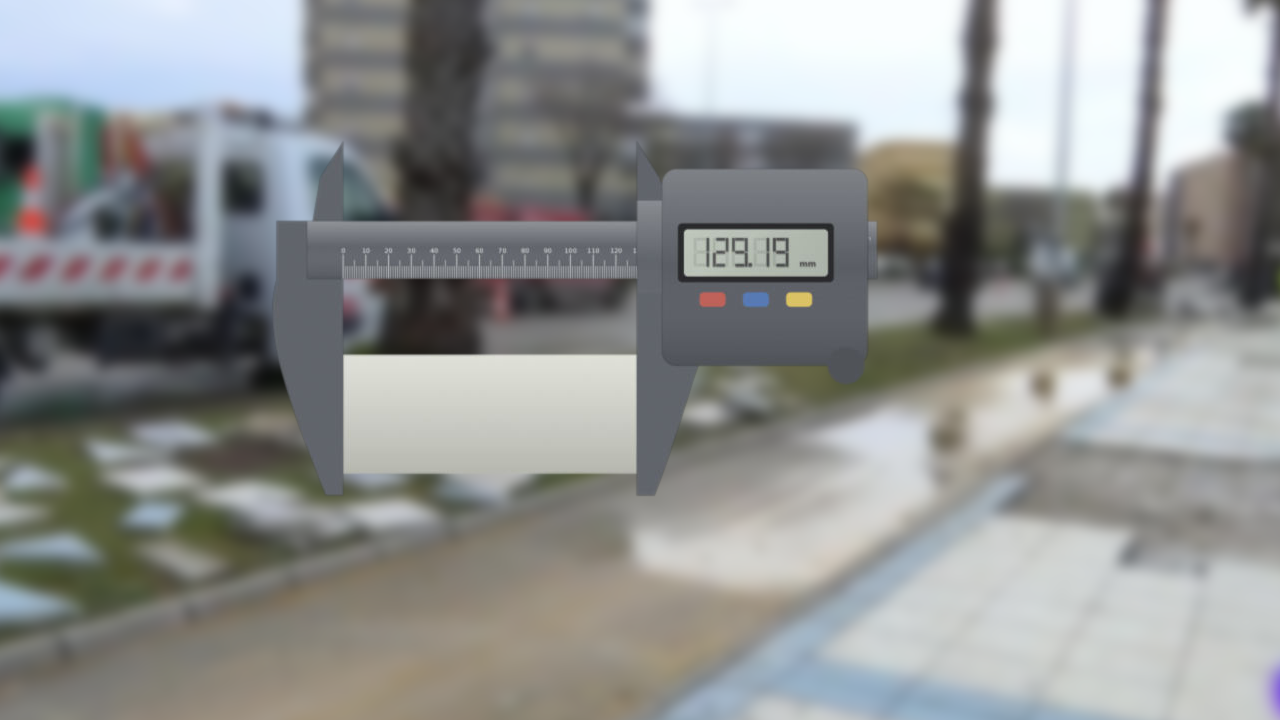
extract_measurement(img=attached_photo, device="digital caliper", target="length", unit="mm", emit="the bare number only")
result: 129.19
